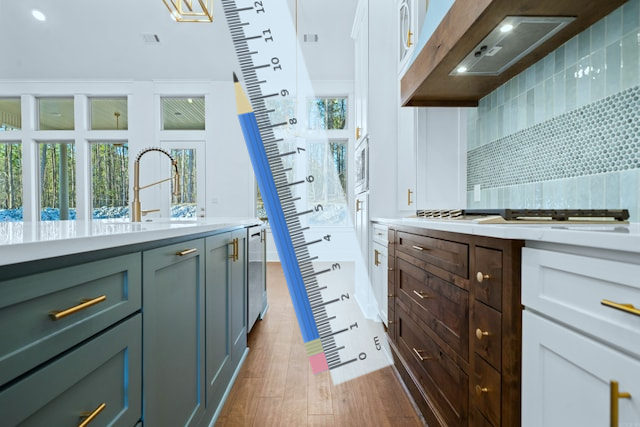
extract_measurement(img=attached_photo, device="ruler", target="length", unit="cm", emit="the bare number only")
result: 10
